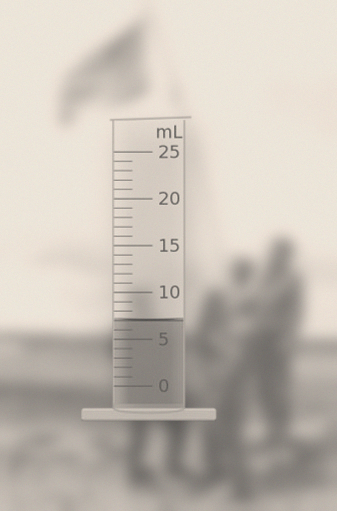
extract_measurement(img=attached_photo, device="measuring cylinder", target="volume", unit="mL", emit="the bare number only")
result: 7
